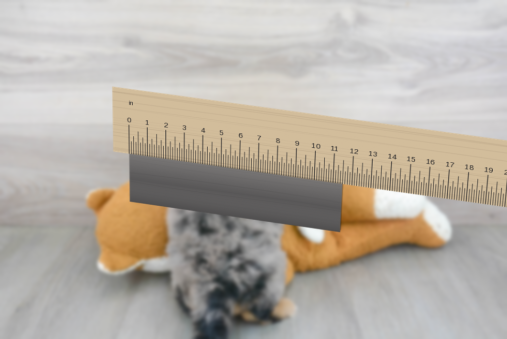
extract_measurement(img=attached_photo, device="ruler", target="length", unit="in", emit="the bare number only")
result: 11.5
